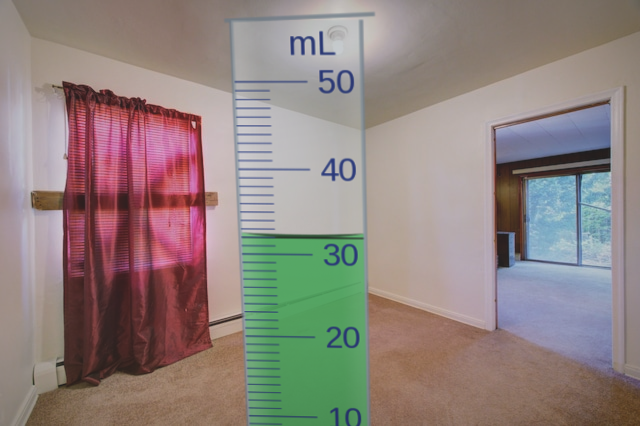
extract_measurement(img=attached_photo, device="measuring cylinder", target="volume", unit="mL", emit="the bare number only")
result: 32
